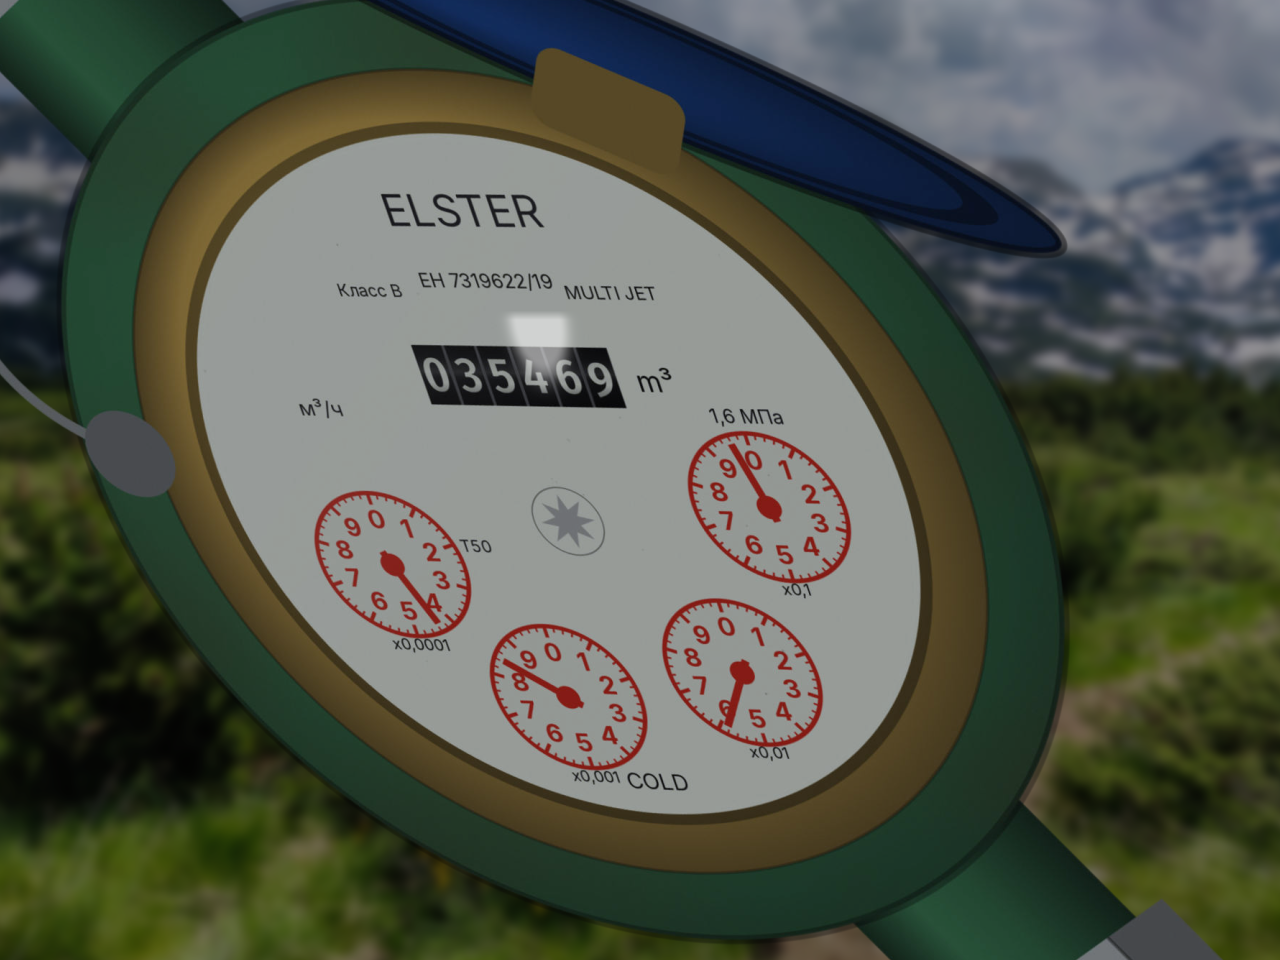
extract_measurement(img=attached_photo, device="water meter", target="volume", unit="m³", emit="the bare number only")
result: 35468.9584
